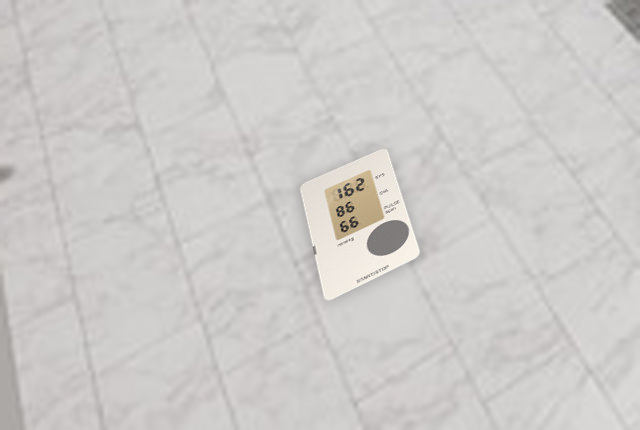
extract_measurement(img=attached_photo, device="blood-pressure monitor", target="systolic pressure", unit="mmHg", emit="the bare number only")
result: 162
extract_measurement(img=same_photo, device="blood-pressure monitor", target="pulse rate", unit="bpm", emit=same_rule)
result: 66
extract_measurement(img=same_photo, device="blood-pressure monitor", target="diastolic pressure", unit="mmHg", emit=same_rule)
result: 86
